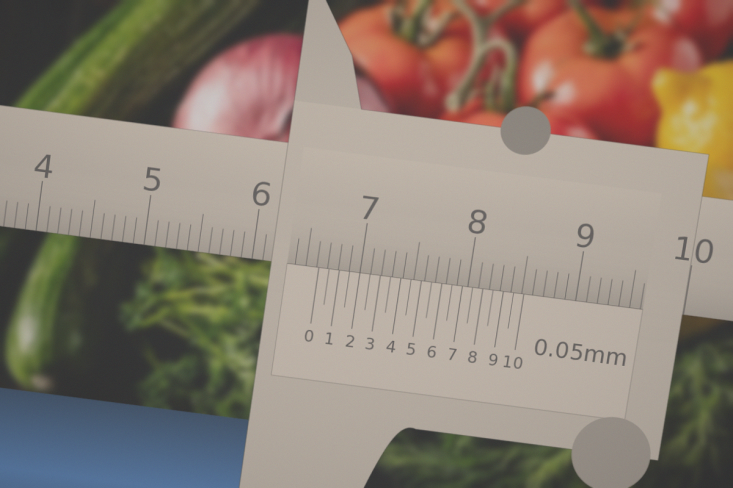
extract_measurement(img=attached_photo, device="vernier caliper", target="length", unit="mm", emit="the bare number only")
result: 66.2
